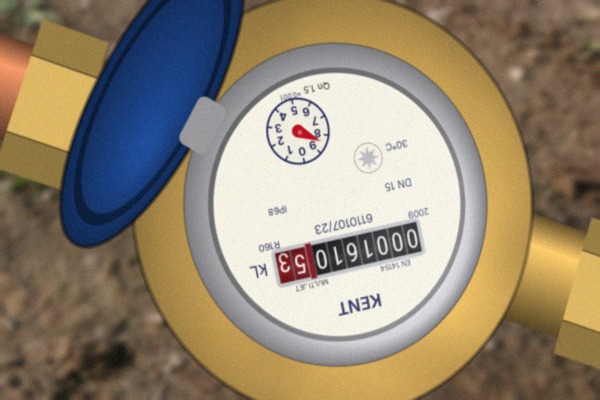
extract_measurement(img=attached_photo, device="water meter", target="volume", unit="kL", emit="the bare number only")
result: 1610.528
